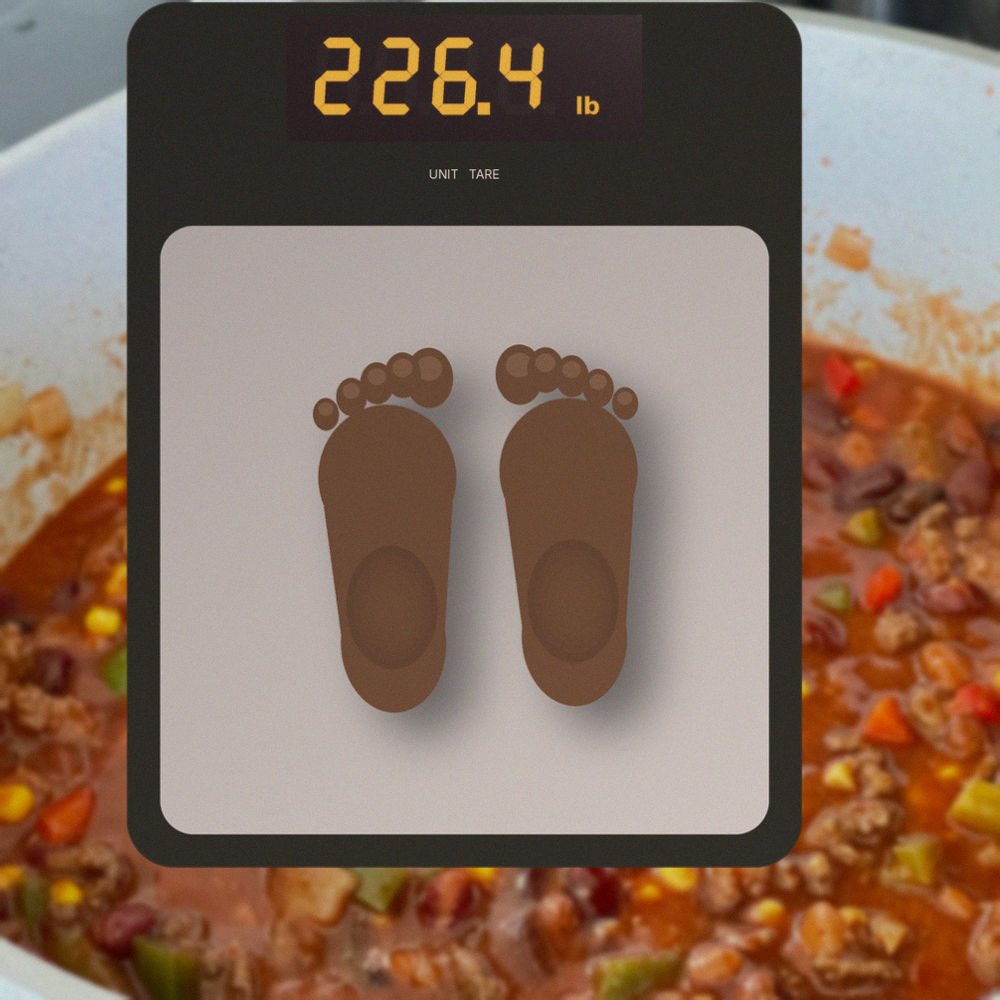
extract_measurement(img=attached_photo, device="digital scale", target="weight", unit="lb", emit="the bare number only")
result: 226.4
